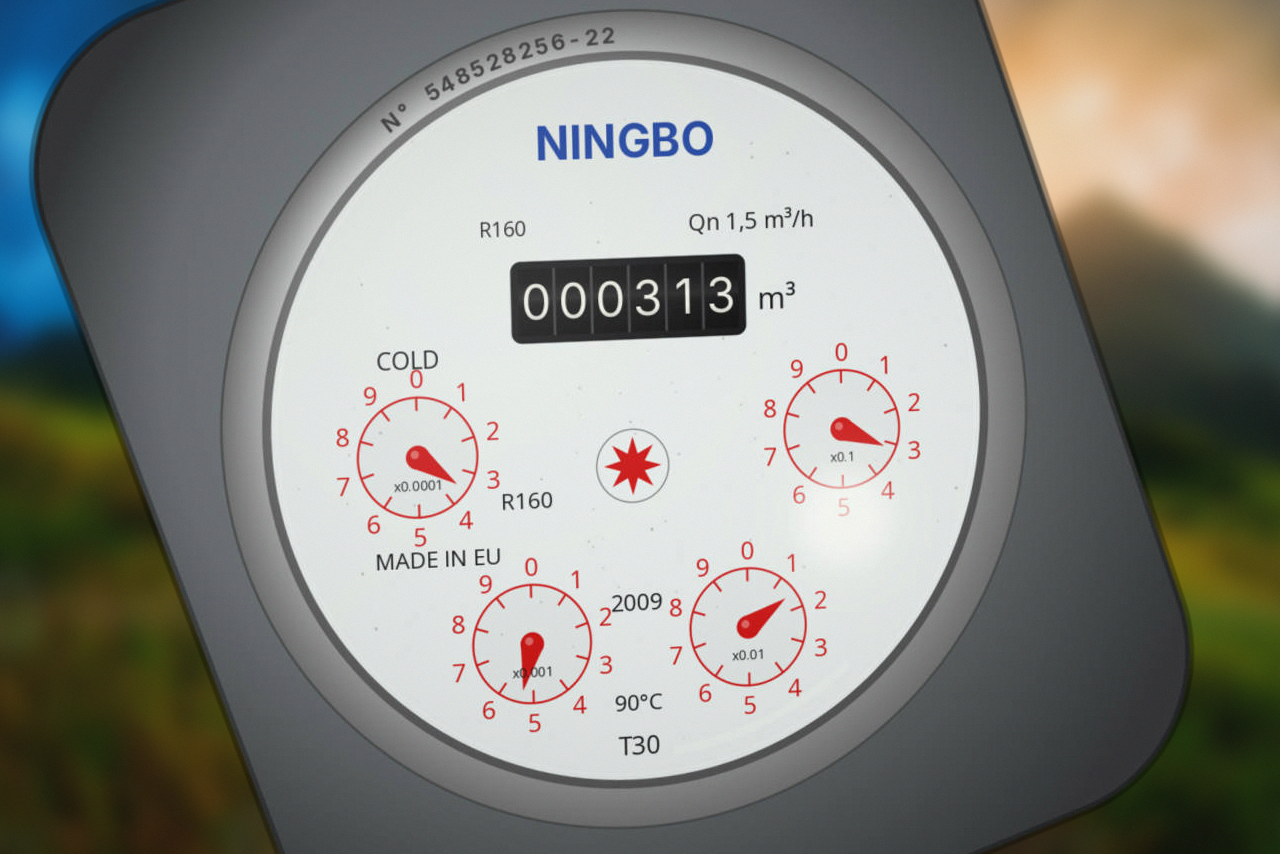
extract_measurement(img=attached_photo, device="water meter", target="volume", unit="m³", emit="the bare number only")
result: 313.3153
